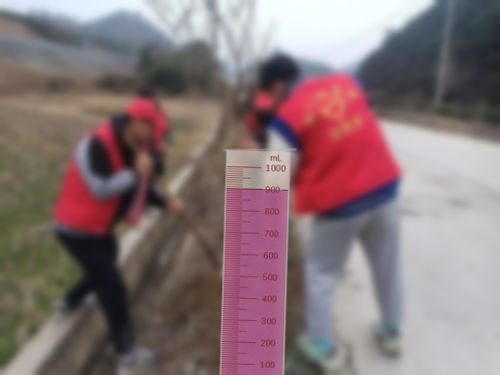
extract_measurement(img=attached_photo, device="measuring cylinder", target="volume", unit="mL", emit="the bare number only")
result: 900
